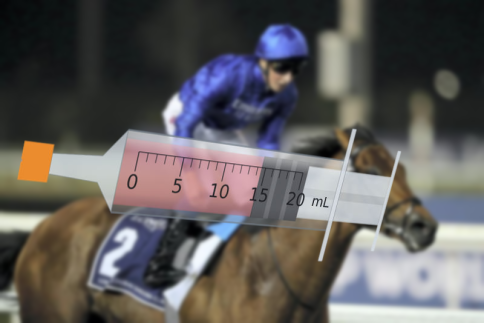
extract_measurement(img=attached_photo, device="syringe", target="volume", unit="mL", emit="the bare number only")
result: 14.5
